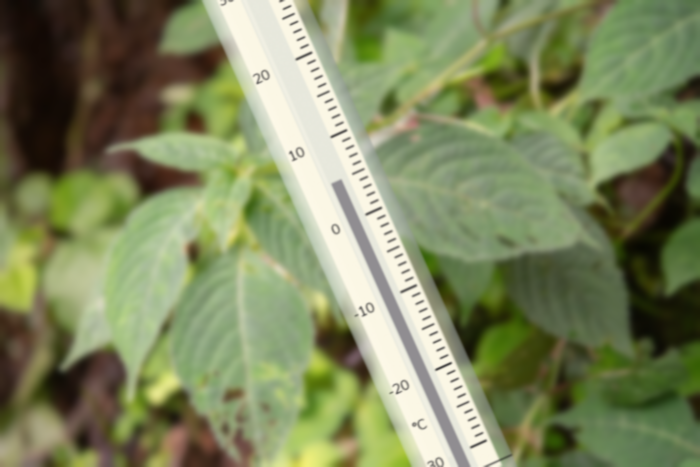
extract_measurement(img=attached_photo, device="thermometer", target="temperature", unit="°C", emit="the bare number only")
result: 5
